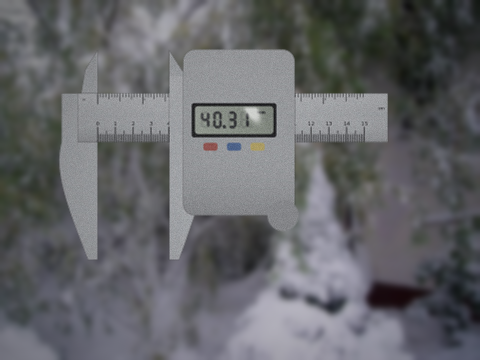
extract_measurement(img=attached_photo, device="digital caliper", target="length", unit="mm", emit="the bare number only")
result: 40.31
